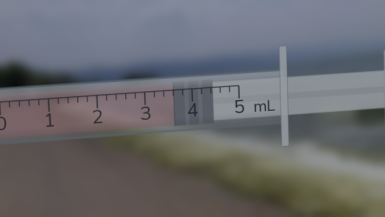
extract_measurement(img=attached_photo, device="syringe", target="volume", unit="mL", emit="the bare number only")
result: 3.6
